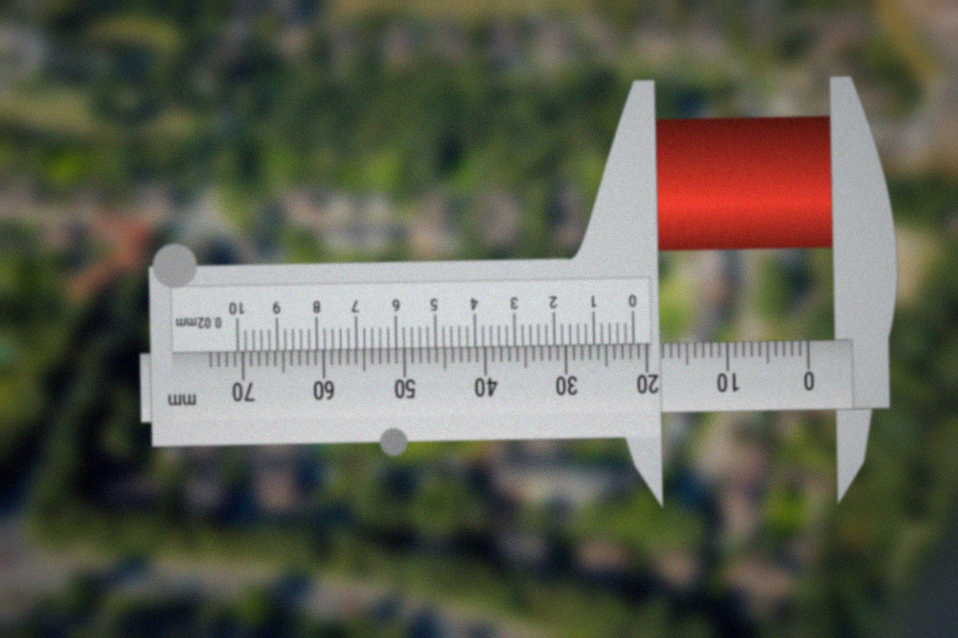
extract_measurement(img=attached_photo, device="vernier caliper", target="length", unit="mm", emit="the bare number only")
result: 21.6
